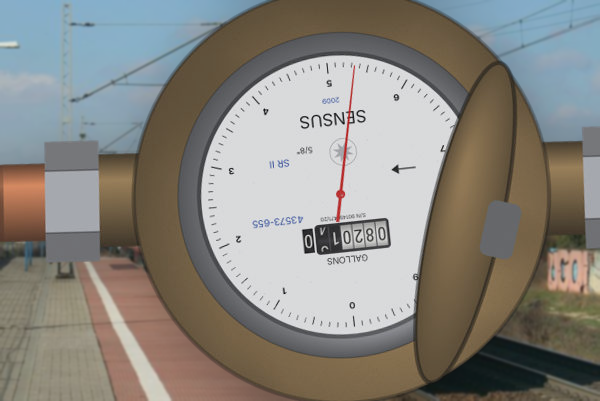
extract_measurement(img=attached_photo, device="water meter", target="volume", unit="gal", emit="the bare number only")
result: 820135.3
